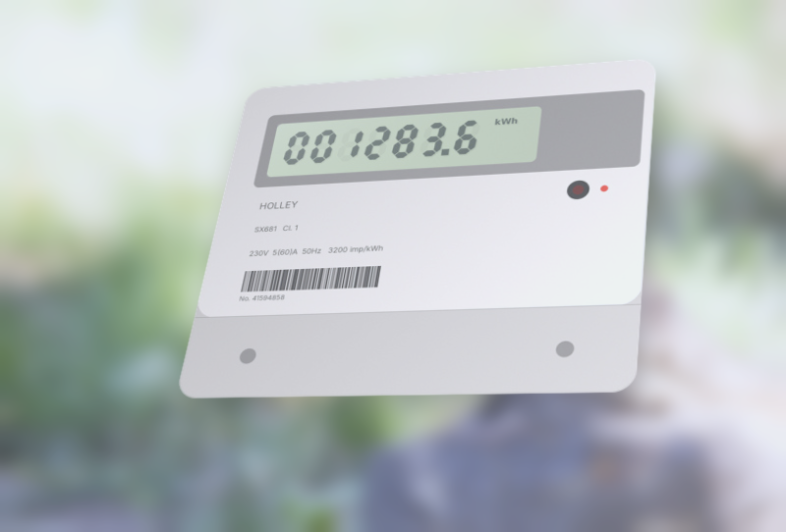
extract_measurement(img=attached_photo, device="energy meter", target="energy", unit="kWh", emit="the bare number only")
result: 1283.6
